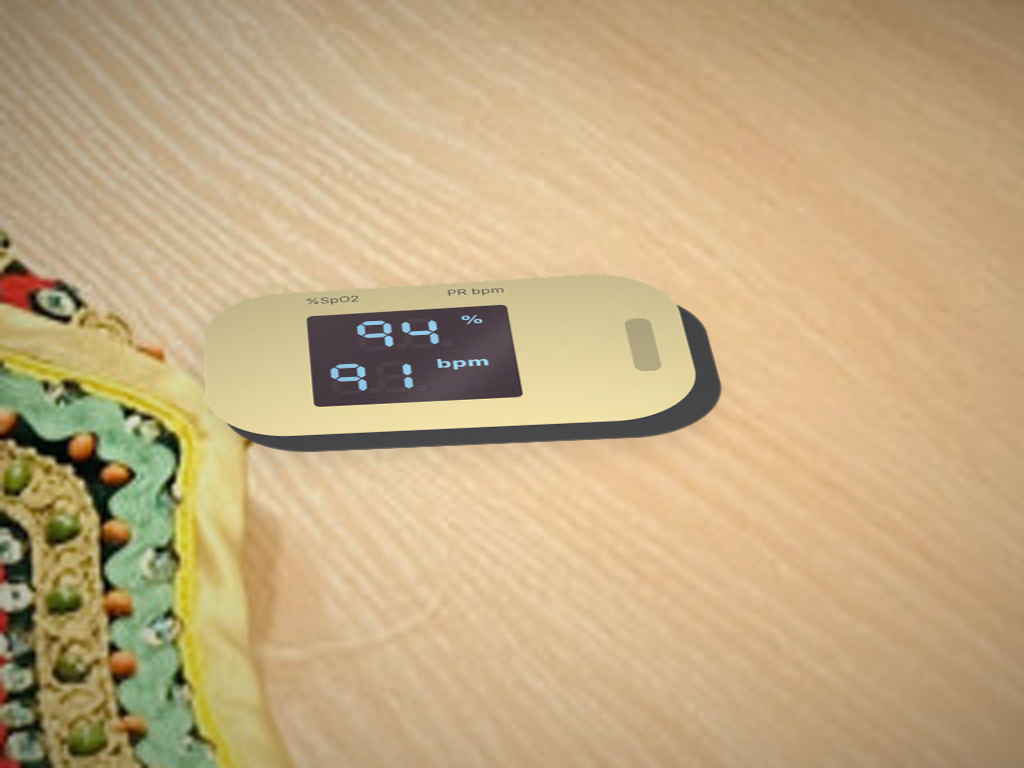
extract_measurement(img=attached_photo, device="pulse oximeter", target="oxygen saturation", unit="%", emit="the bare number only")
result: 94
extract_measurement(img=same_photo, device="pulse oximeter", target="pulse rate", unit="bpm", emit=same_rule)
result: 91
